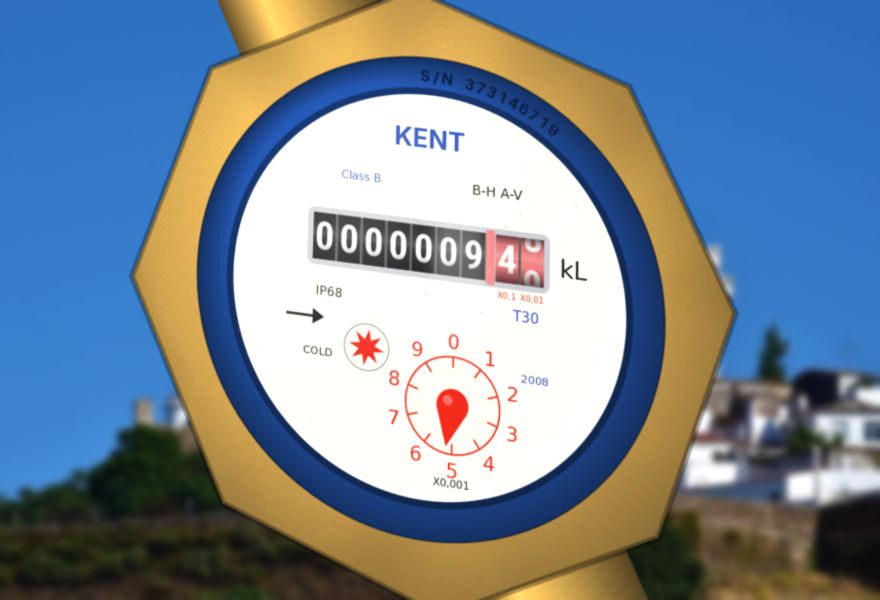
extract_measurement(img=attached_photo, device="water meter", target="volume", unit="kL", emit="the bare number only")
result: 9.485
